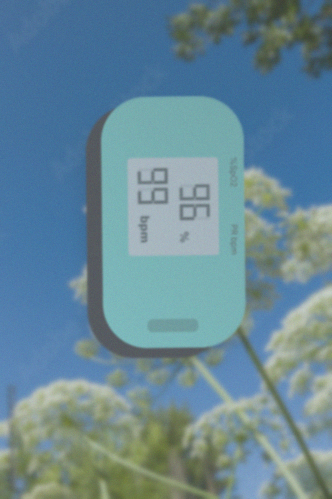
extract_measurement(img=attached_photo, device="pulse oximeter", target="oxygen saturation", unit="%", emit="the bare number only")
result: 96
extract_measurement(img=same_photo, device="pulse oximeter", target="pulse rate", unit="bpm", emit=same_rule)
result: 99
